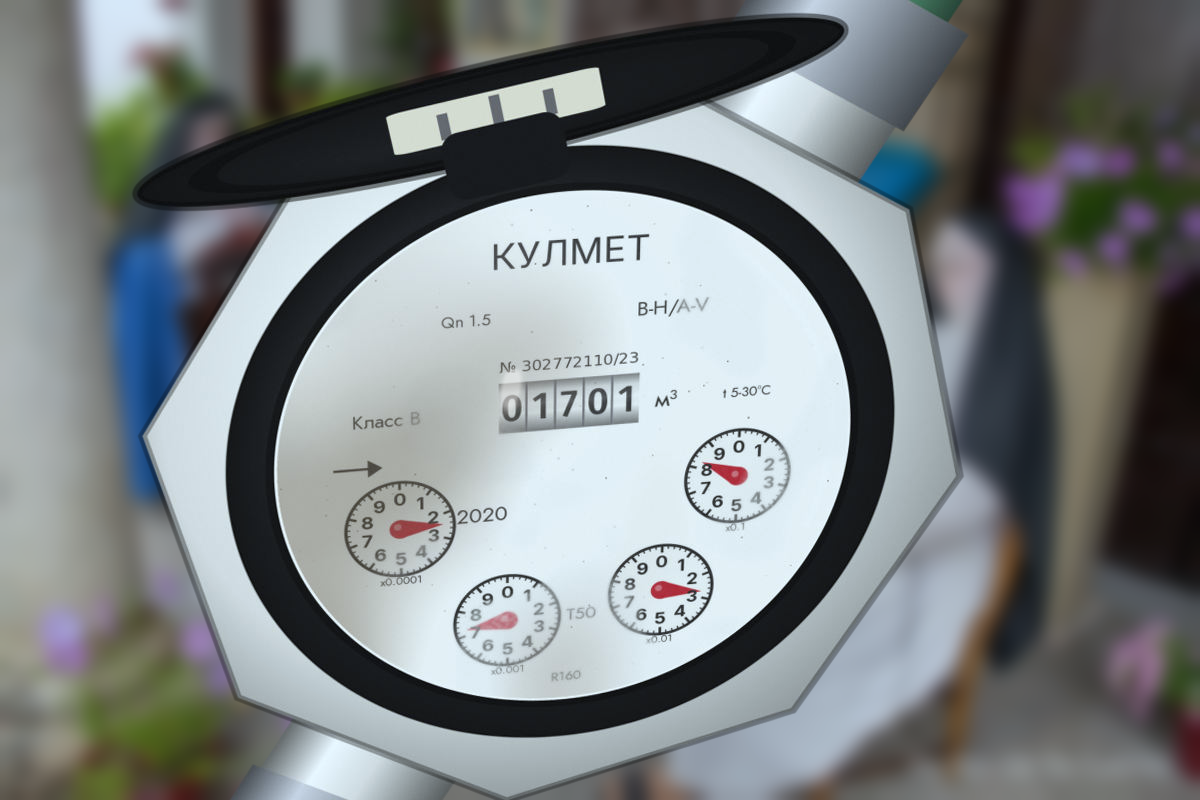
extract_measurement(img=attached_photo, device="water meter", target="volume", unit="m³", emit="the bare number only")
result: 1701.8272
